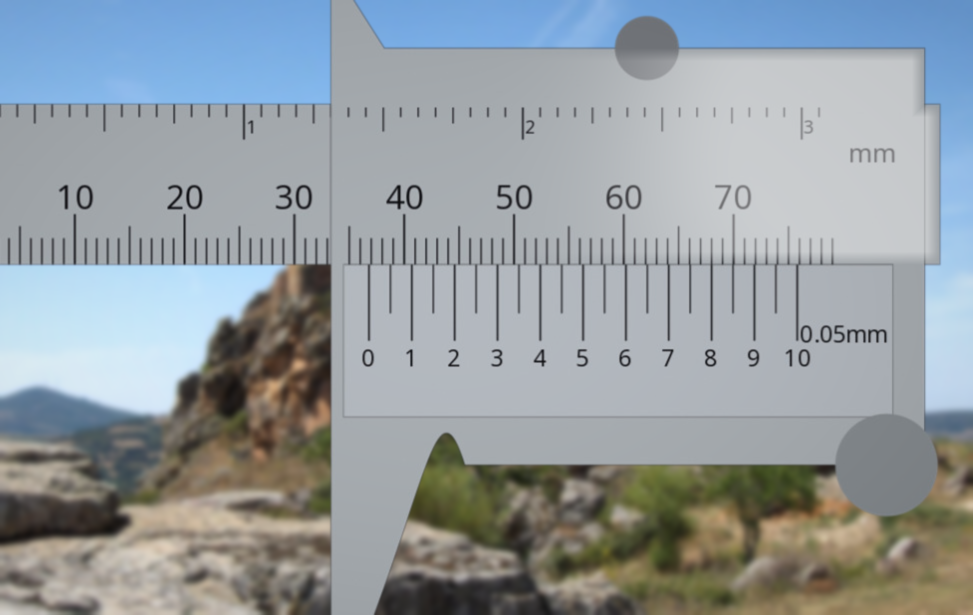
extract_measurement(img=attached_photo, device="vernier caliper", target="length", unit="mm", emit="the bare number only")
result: 36.8
